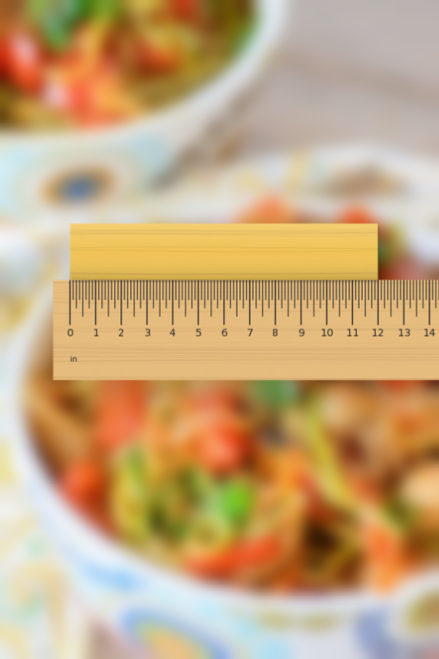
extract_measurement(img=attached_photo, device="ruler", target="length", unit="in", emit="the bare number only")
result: 12
